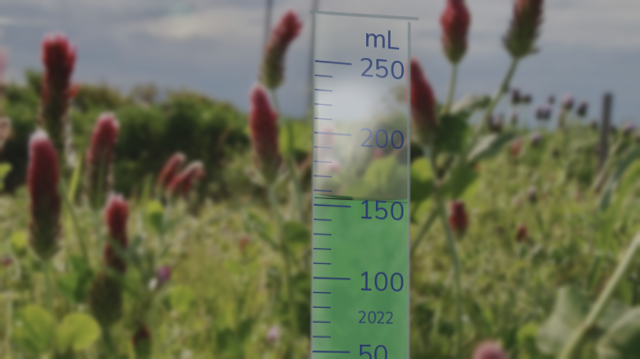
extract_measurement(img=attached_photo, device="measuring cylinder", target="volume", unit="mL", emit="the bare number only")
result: 155
